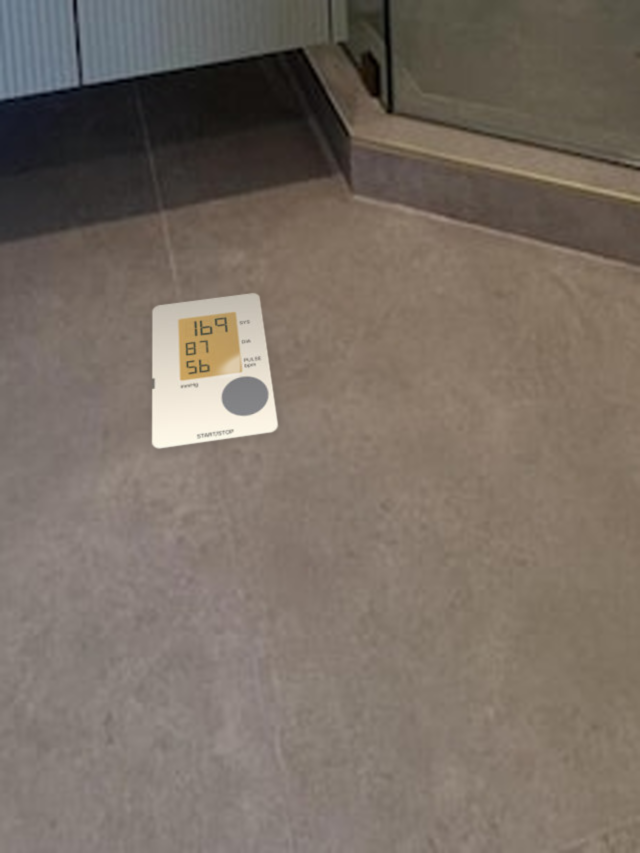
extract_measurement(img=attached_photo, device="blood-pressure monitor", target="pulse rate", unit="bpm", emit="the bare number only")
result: 56
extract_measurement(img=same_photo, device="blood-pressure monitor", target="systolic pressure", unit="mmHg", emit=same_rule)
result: 169
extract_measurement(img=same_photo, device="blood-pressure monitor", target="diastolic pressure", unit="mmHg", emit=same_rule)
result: 87
